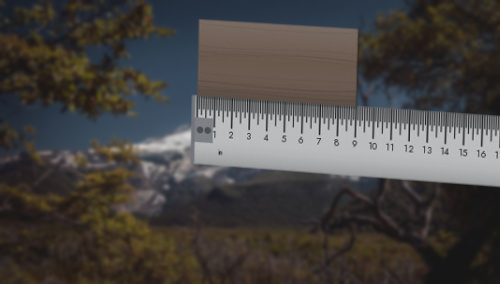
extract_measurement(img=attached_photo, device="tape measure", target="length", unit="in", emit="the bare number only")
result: 9
